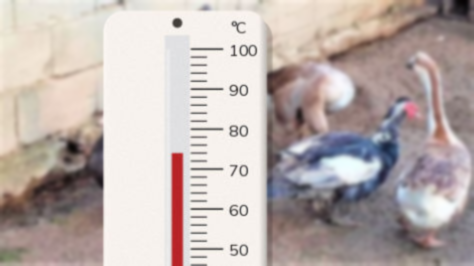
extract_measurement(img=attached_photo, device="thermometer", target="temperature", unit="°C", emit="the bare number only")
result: 74
